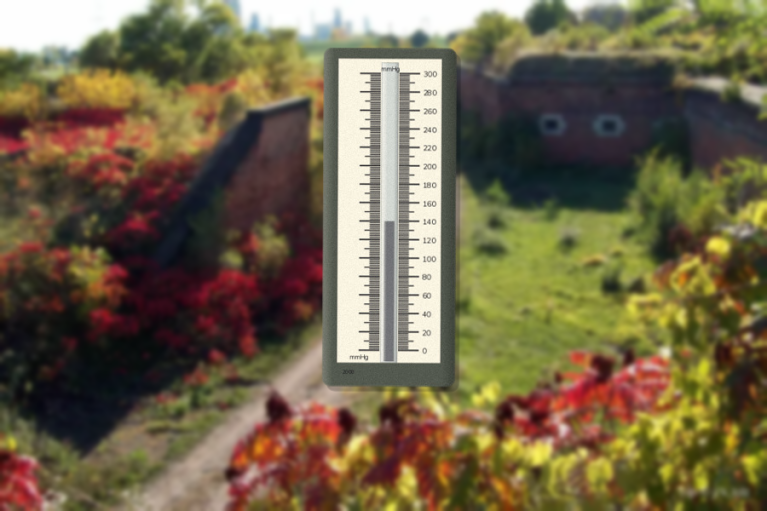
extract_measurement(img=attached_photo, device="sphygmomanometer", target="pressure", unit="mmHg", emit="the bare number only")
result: 140
